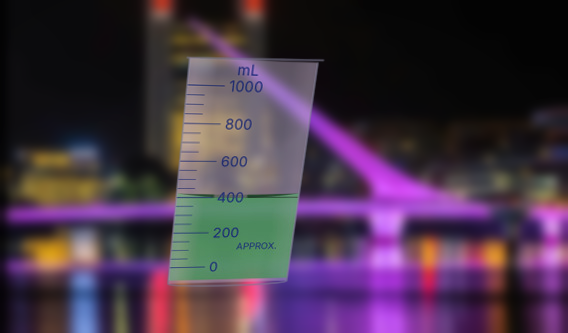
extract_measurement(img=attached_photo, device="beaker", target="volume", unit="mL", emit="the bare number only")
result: 400
